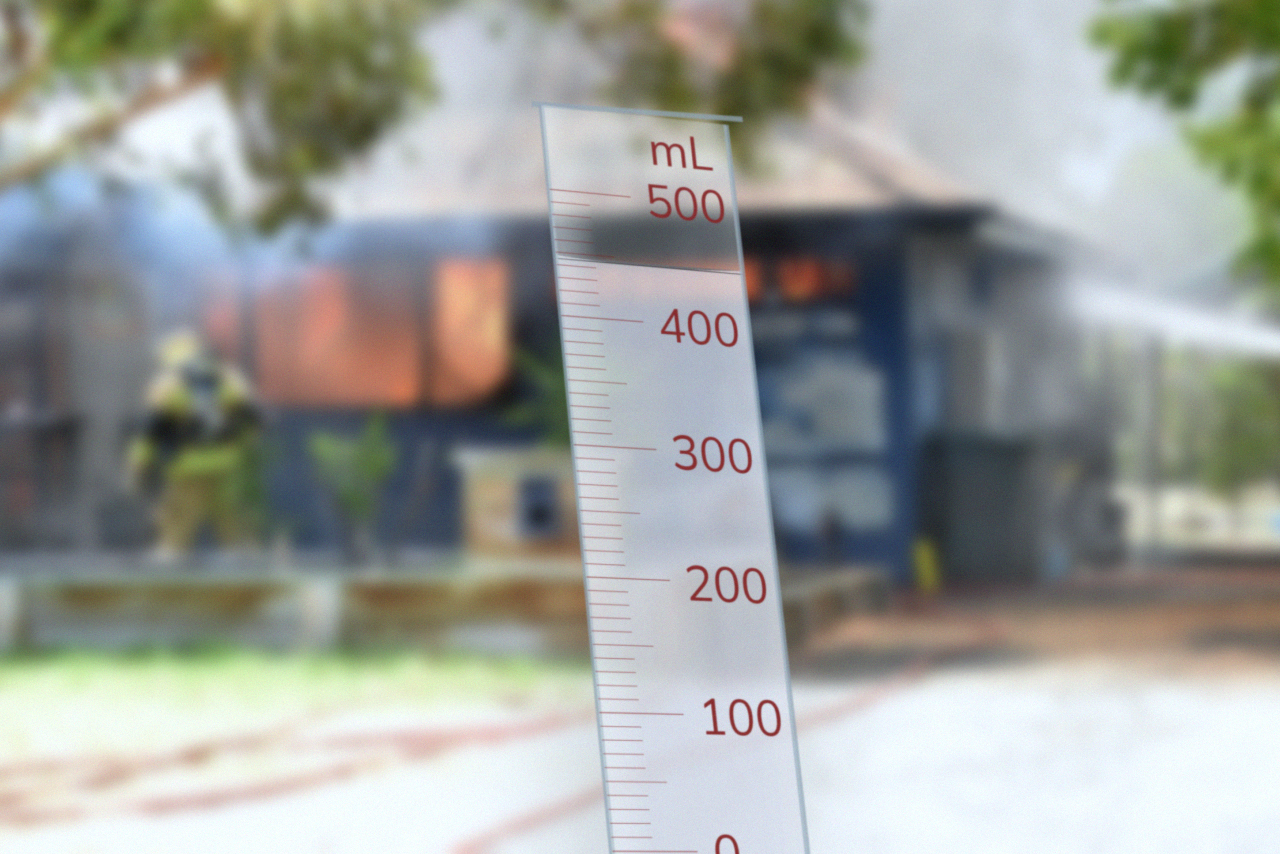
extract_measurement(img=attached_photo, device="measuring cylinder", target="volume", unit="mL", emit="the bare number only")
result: 445
